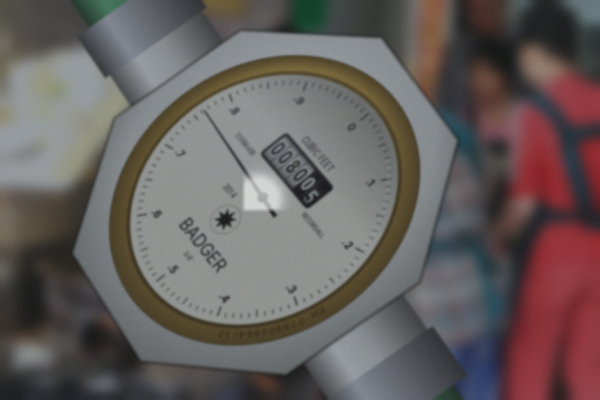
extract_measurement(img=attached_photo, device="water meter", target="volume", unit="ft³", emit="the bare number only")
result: 8004.76
